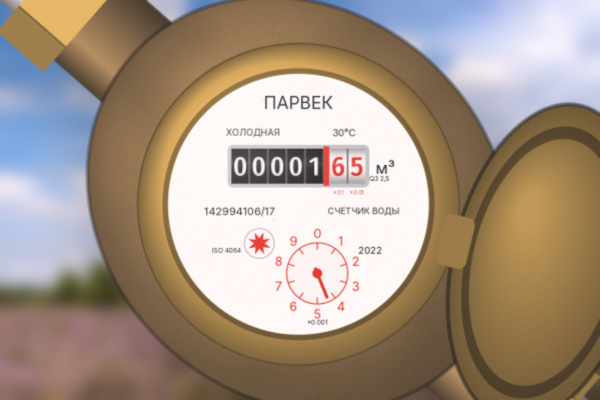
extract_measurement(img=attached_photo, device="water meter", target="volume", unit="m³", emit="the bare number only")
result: 1.654
